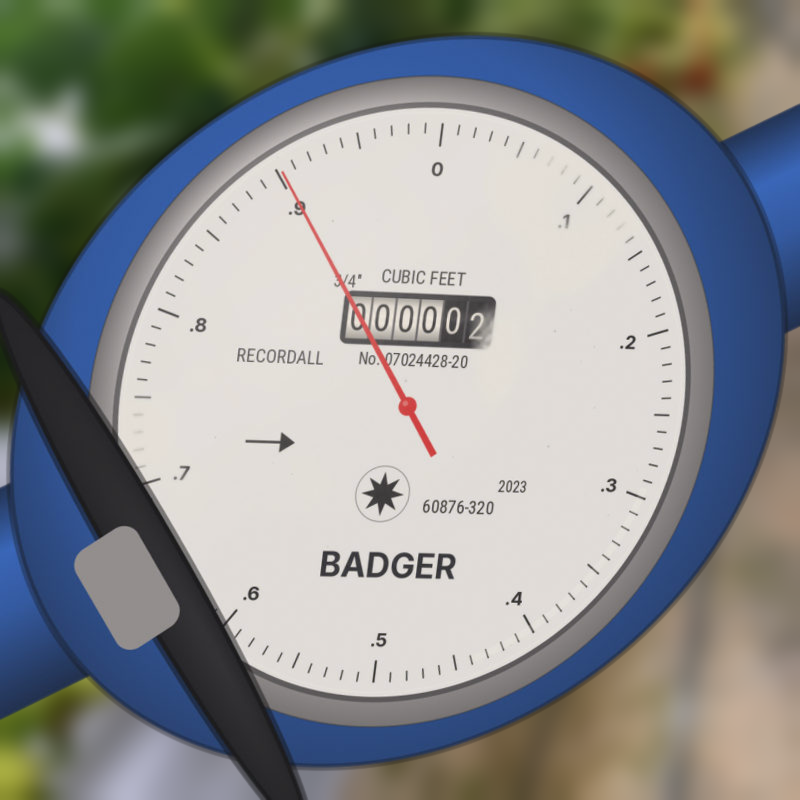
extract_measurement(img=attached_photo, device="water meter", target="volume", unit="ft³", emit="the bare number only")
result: 1.90
